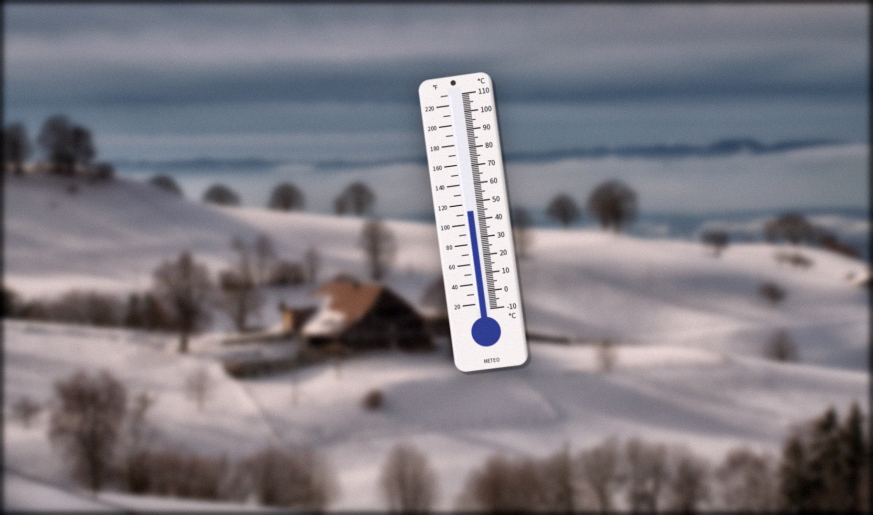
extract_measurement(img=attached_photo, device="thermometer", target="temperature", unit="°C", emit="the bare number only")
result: 45
